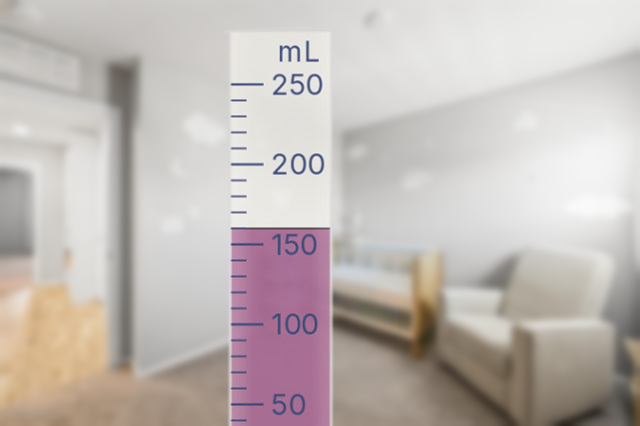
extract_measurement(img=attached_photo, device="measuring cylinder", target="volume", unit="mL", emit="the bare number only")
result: 160
